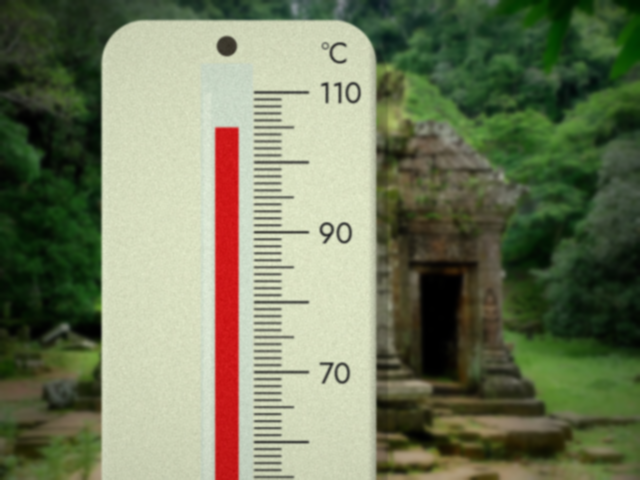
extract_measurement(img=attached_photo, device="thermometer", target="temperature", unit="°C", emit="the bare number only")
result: 105
